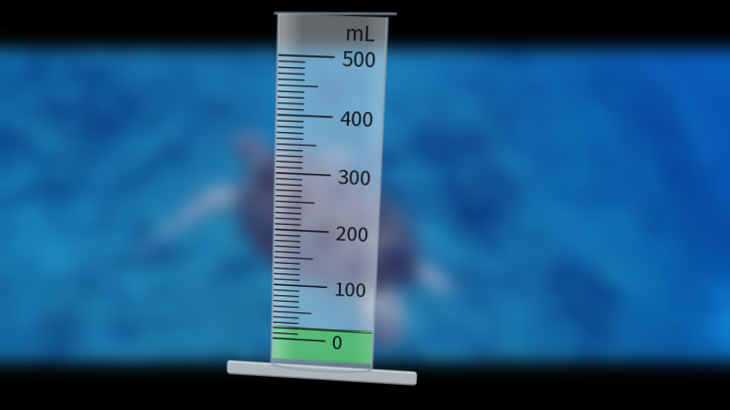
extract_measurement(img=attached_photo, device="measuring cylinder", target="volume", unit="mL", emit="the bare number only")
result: 20
